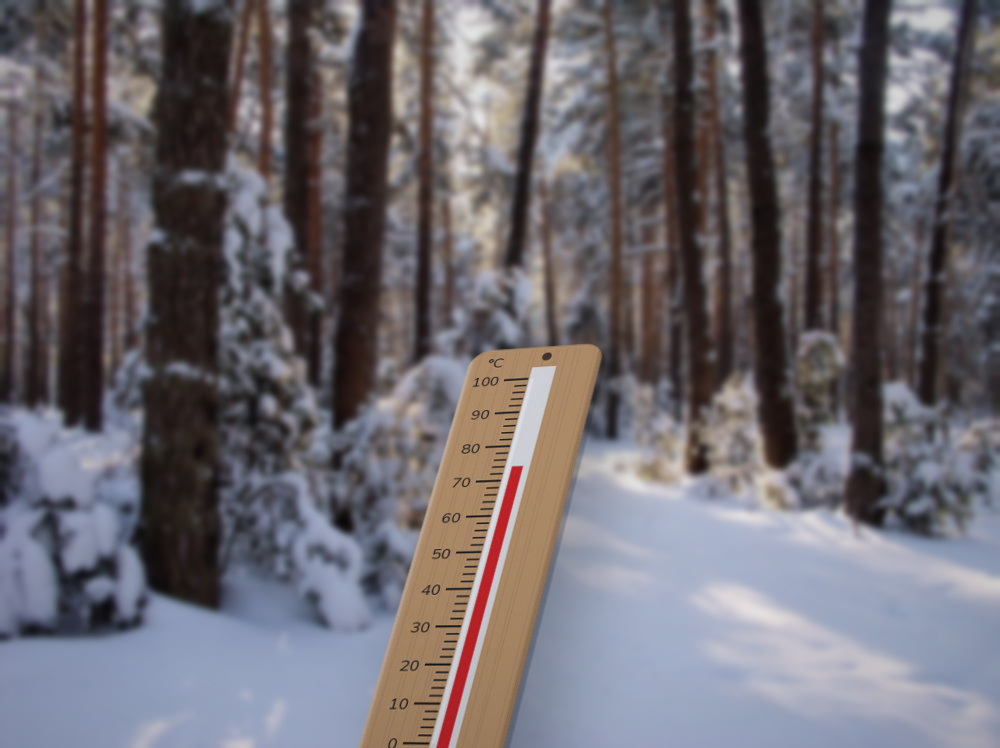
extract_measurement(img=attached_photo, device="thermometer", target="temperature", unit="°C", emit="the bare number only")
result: 74
